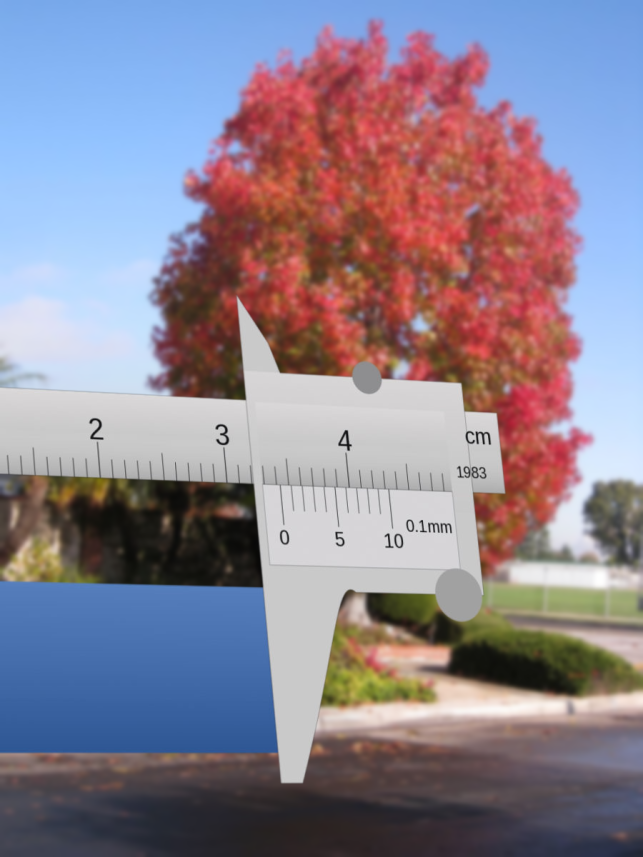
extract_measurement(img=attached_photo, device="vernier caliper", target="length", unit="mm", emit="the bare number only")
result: 34.3
